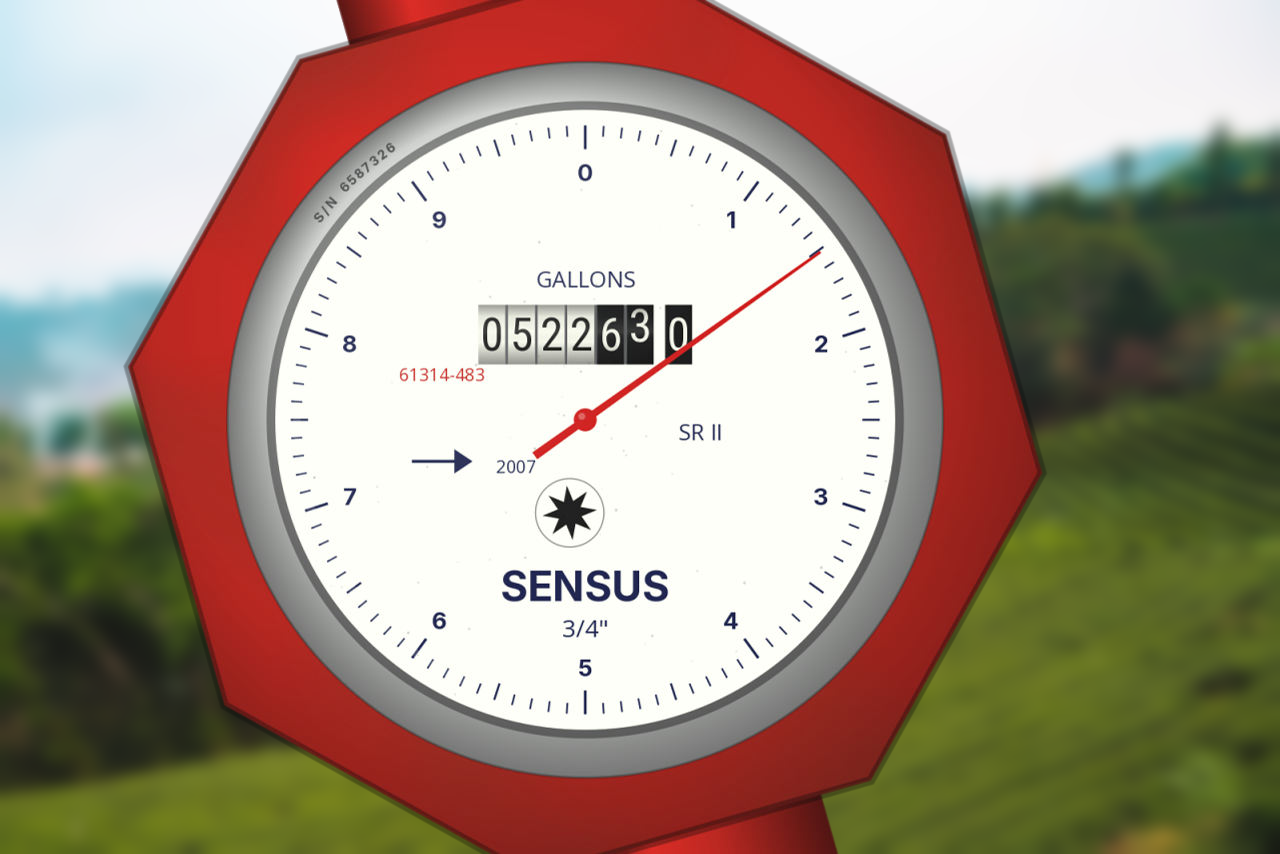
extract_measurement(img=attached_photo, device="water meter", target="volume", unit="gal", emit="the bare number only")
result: 522631.5
